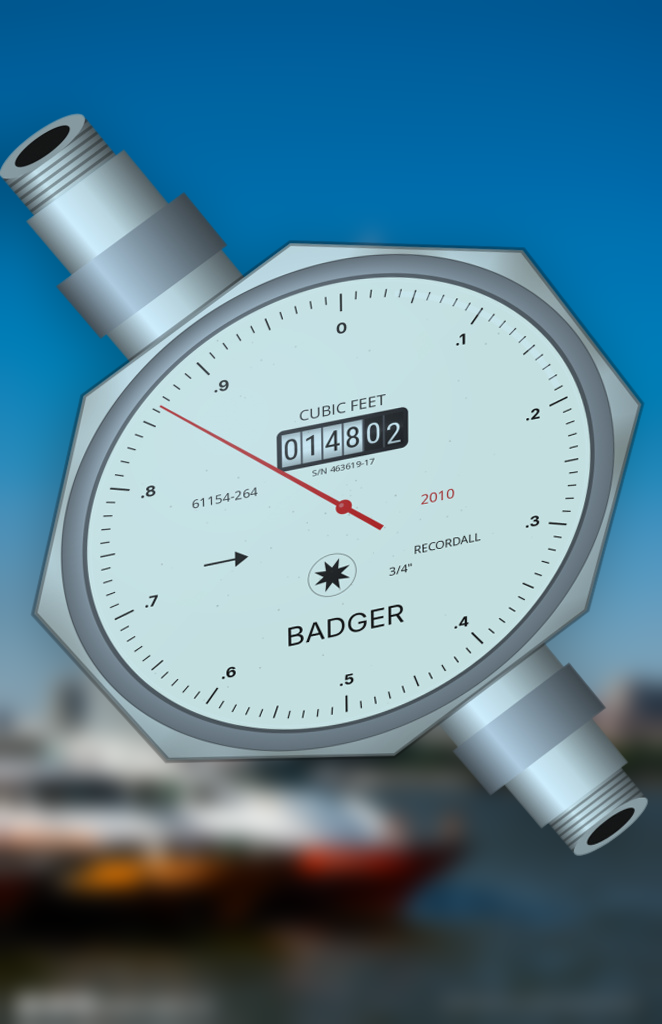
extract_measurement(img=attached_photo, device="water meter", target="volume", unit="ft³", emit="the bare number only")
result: 14801.86
